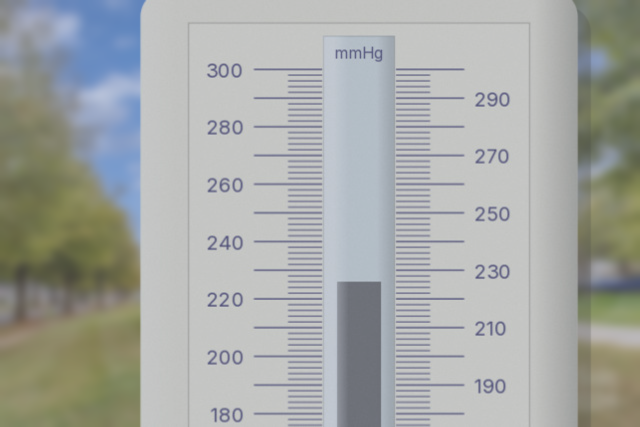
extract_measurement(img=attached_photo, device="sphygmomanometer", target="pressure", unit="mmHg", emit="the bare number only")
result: 226
